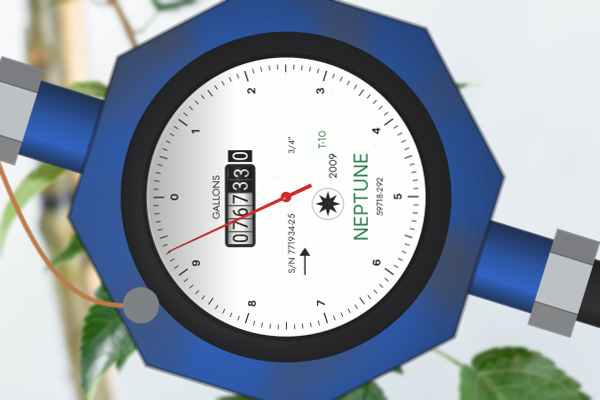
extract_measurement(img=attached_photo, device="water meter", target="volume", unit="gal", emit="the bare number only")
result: 767329.3
